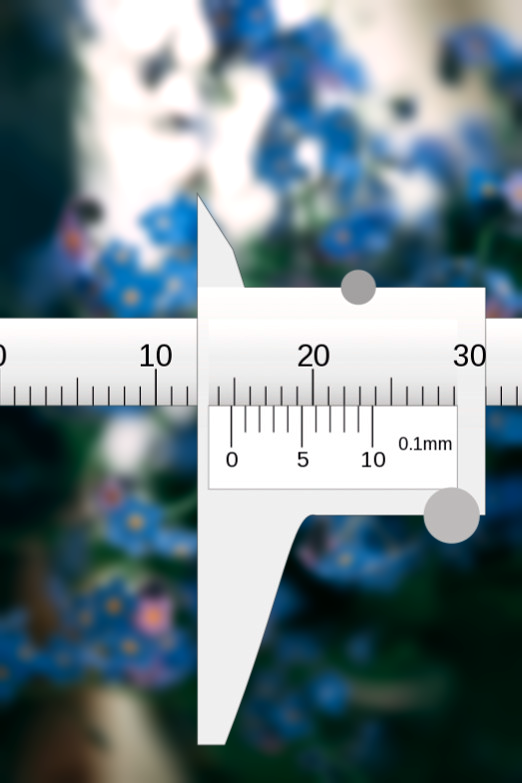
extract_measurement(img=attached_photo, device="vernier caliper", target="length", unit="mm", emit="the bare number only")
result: 14.8
